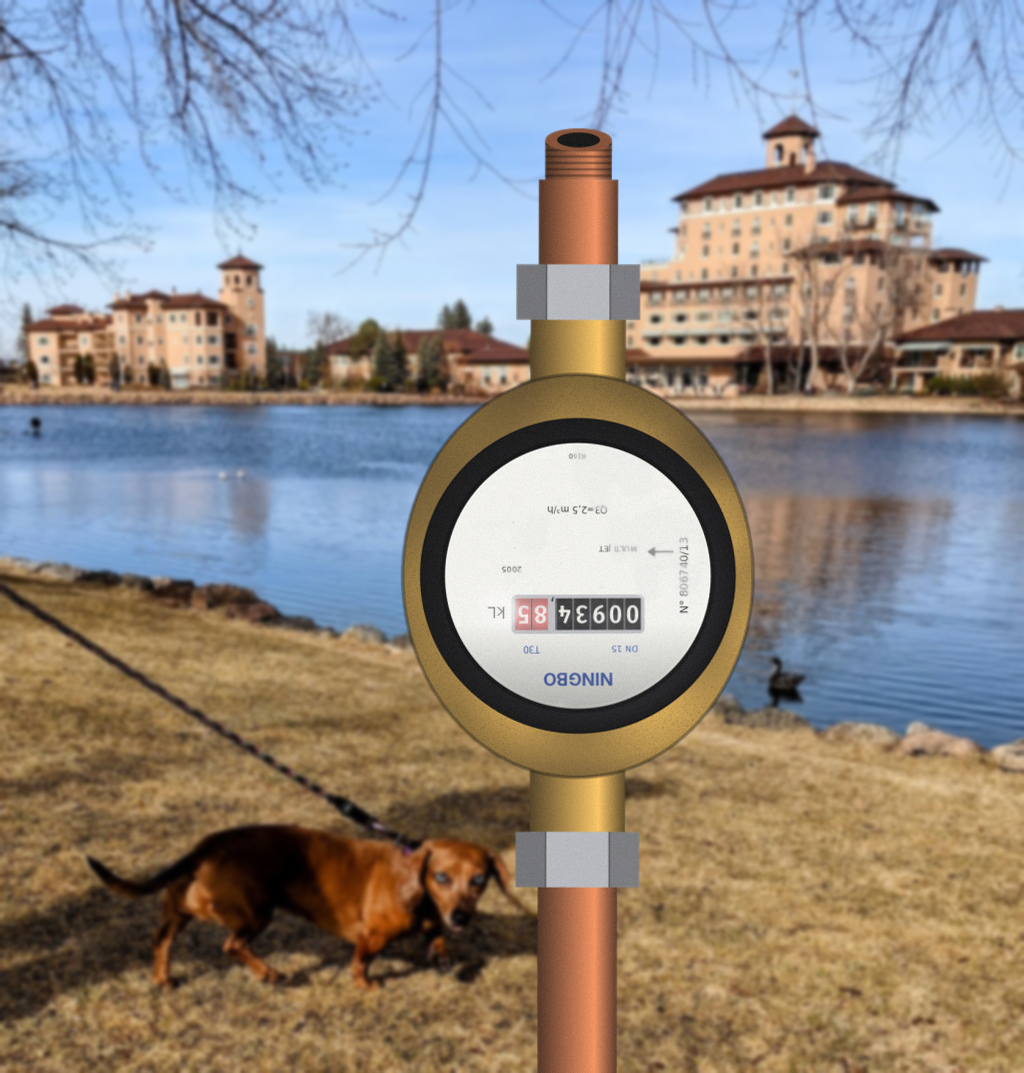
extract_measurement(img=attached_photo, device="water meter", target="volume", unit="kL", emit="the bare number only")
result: 934.85
